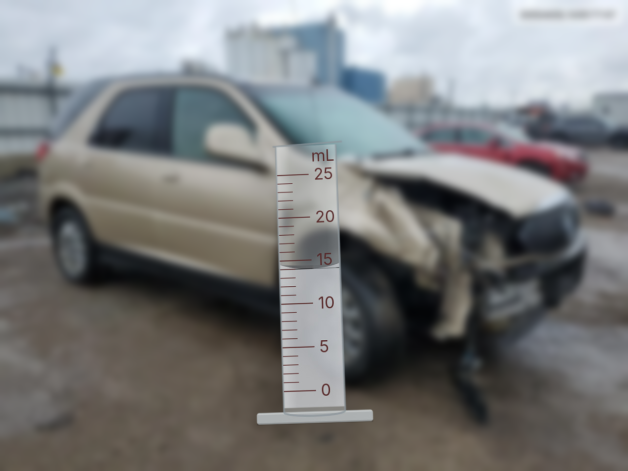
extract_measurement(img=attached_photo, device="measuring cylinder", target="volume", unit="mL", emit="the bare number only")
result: 14
